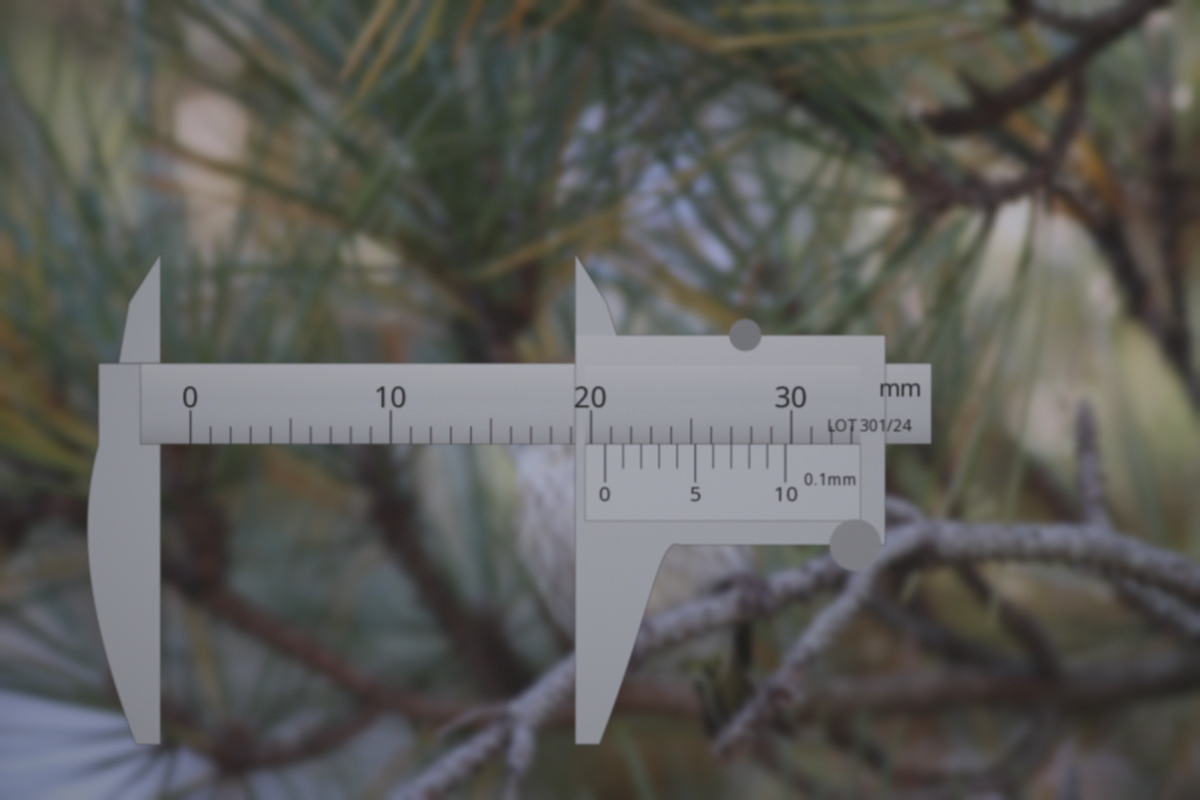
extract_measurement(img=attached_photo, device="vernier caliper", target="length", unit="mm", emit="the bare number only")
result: 20.7
